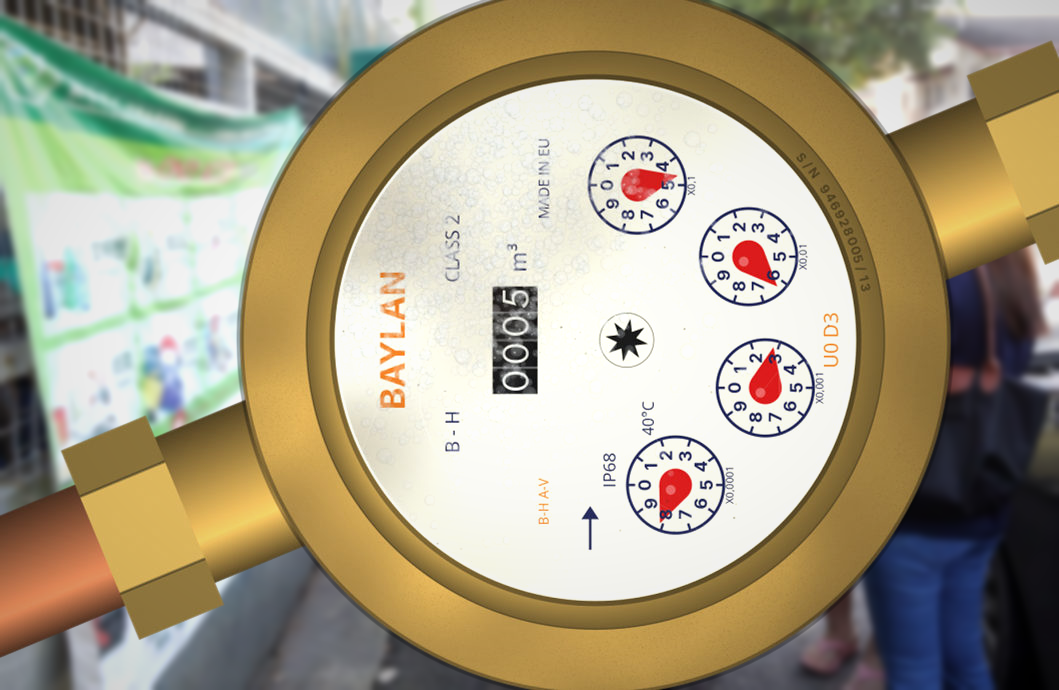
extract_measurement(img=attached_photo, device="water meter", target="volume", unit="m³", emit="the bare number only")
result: 5.4628
